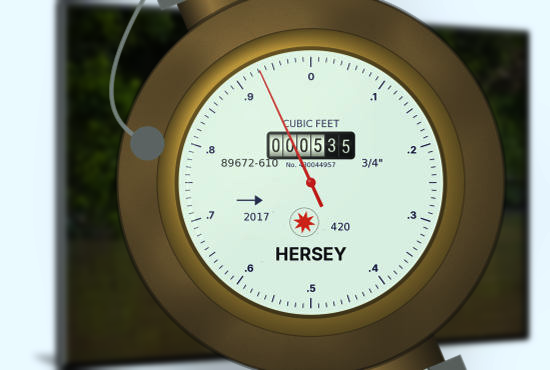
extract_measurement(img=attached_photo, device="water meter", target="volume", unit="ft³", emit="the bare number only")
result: 534.93
